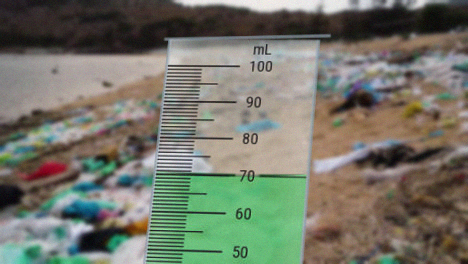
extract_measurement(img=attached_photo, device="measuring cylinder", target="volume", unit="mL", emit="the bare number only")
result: 70
